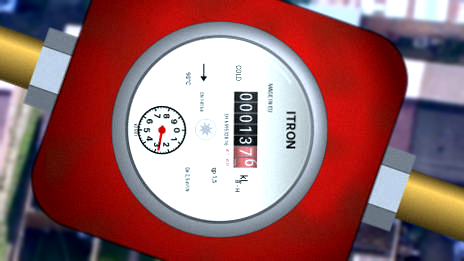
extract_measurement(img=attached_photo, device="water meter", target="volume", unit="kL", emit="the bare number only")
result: 13.762
